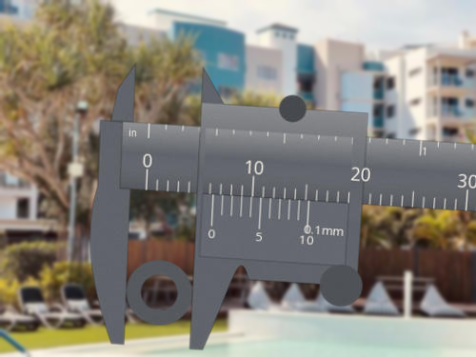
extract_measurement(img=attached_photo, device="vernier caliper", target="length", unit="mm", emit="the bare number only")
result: 6.3
